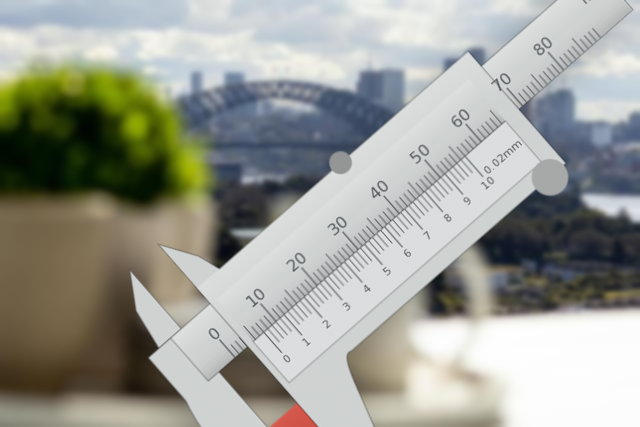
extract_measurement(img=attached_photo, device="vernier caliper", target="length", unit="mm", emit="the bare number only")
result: 7.0
